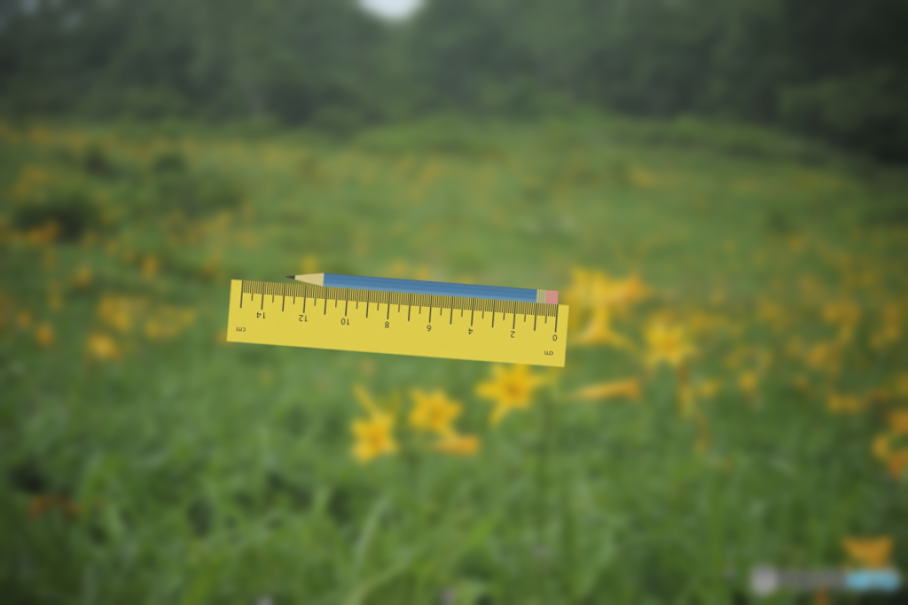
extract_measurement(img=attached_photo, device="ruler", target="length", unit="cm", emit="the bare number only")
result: 13
